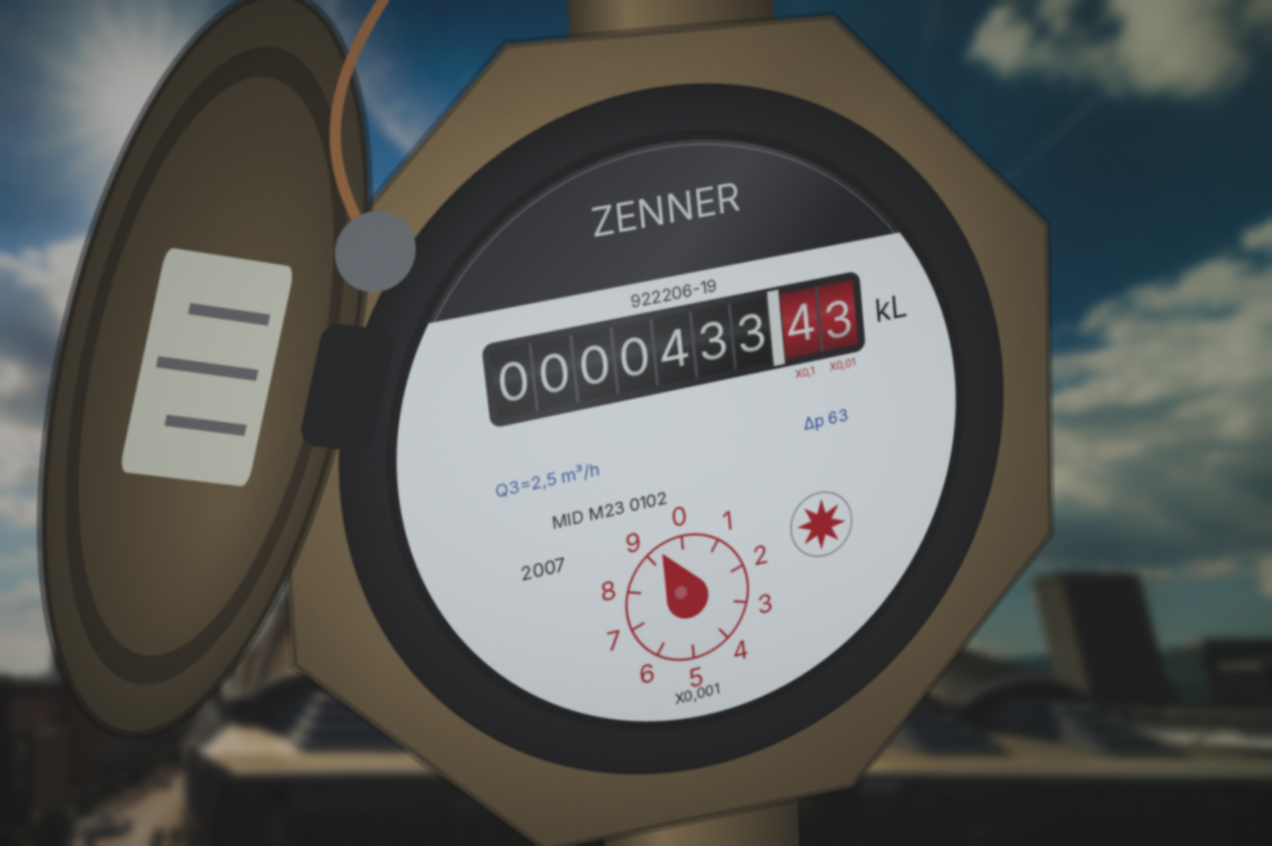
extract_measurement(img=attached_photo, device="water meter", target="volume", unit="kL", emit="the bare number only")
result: 433.429
